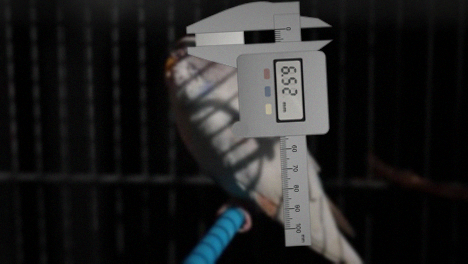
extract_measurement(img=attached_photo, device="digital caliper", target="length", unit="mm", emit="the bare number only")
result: 6.52
